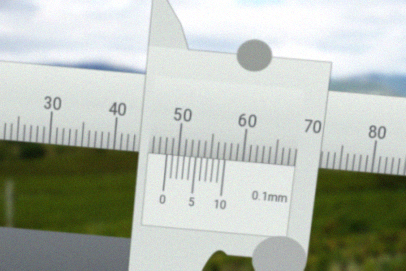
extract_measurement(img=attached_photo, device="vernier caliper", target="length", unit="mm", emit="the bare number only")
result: 48.2
